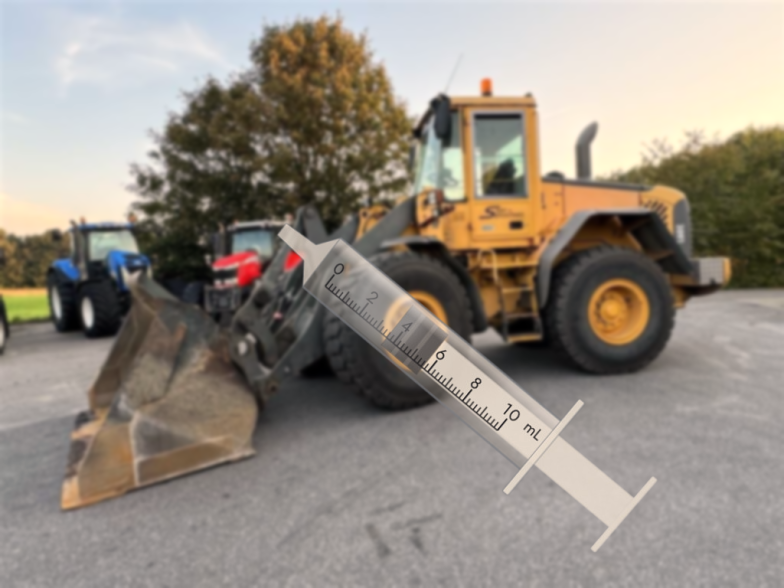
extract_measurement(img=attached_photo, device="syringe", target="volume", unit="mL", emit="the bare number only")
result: 3.6
